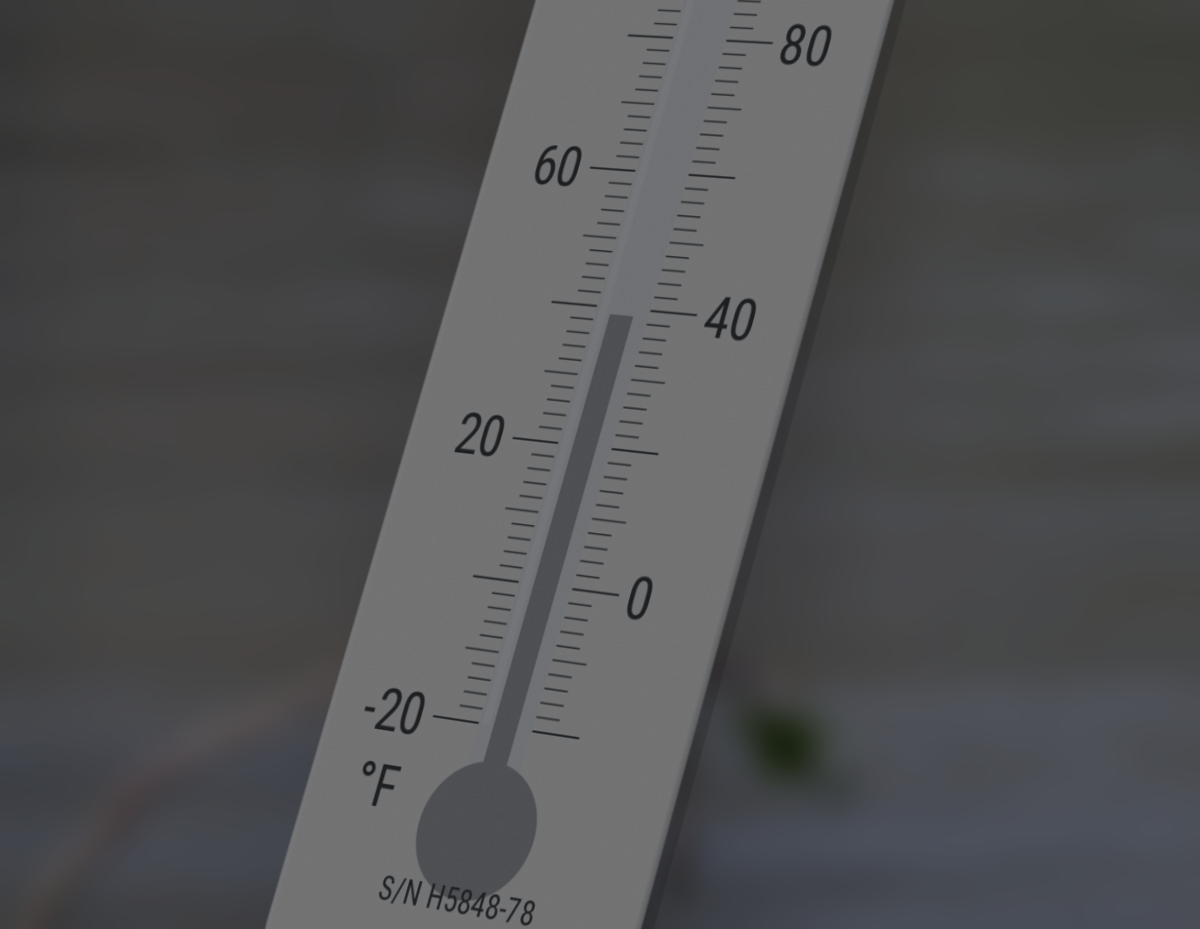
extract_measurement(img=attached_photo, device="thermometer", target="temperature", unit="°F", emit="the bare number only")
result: 39
